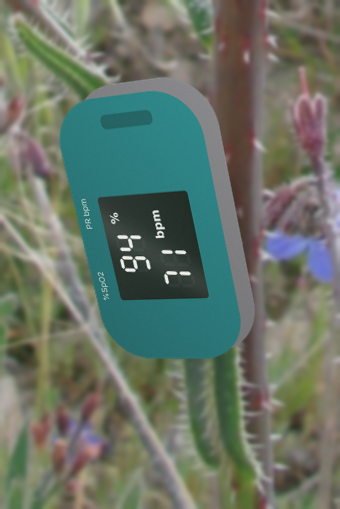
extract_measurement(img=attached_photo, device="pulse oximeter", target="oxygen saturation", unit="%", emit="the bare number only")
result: 94
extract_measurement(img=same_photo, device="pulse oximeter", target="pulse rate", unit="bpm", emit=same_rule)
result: 71
